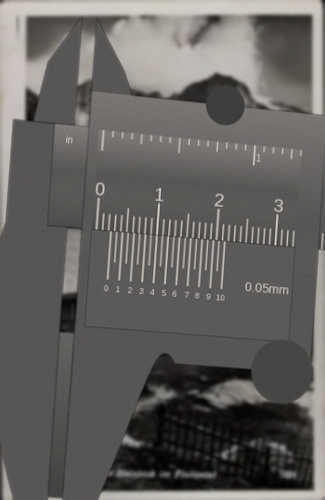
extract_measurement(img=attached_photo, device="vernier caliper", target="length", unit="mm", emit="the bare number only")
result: 2.4
